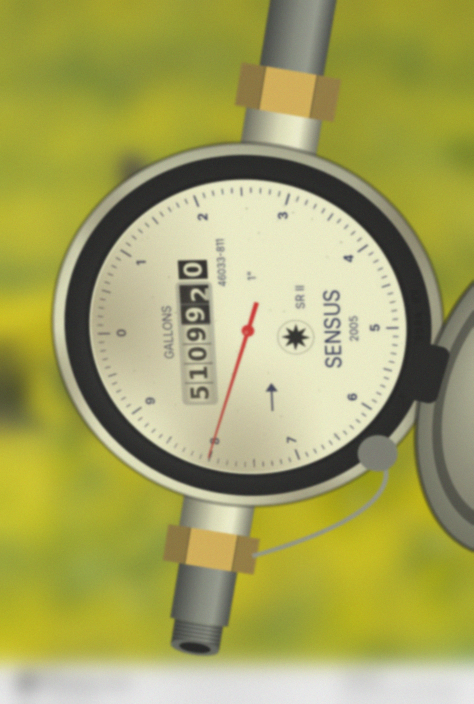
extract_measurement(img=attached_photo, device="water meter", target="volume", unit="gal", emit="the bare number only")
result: 5109918.0
